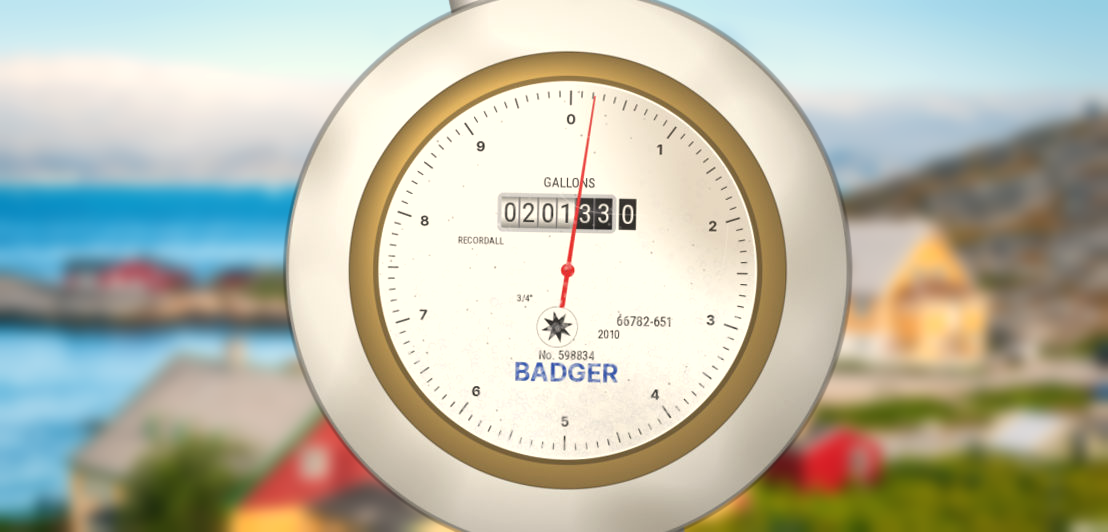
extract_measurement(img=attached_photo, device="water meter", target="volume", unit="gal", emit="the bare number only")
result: 201330.2
